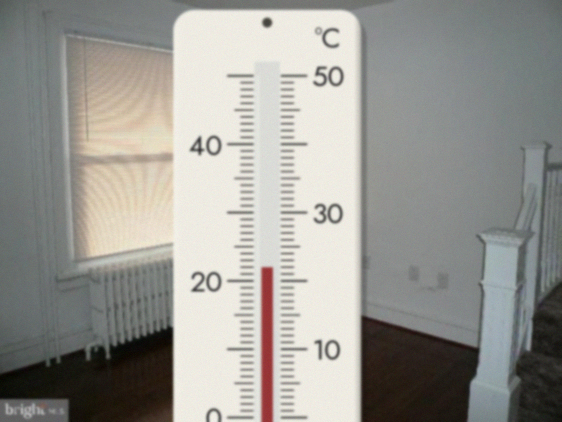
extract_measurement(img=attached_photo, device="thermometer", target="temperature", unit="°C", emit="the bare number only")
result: 22
